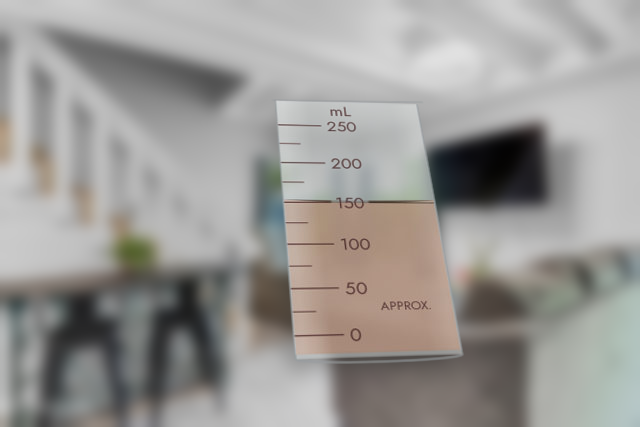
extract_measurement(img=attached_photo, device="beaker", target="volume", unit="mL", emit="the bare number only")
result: 150
